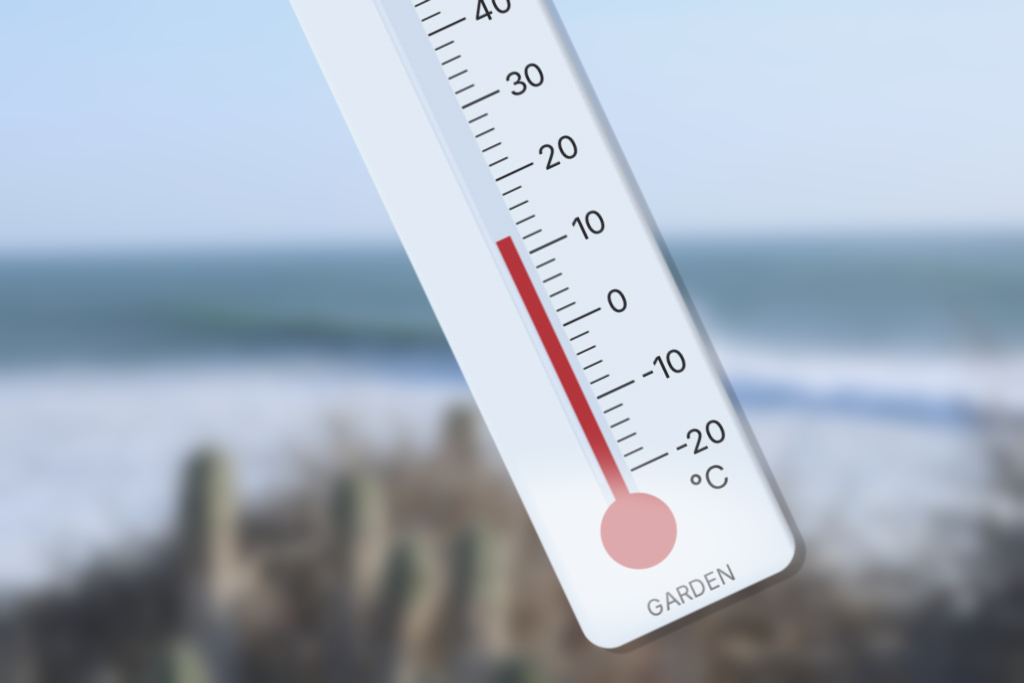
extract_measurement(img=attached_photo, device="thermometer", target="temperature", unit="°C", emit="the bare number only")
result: 13
